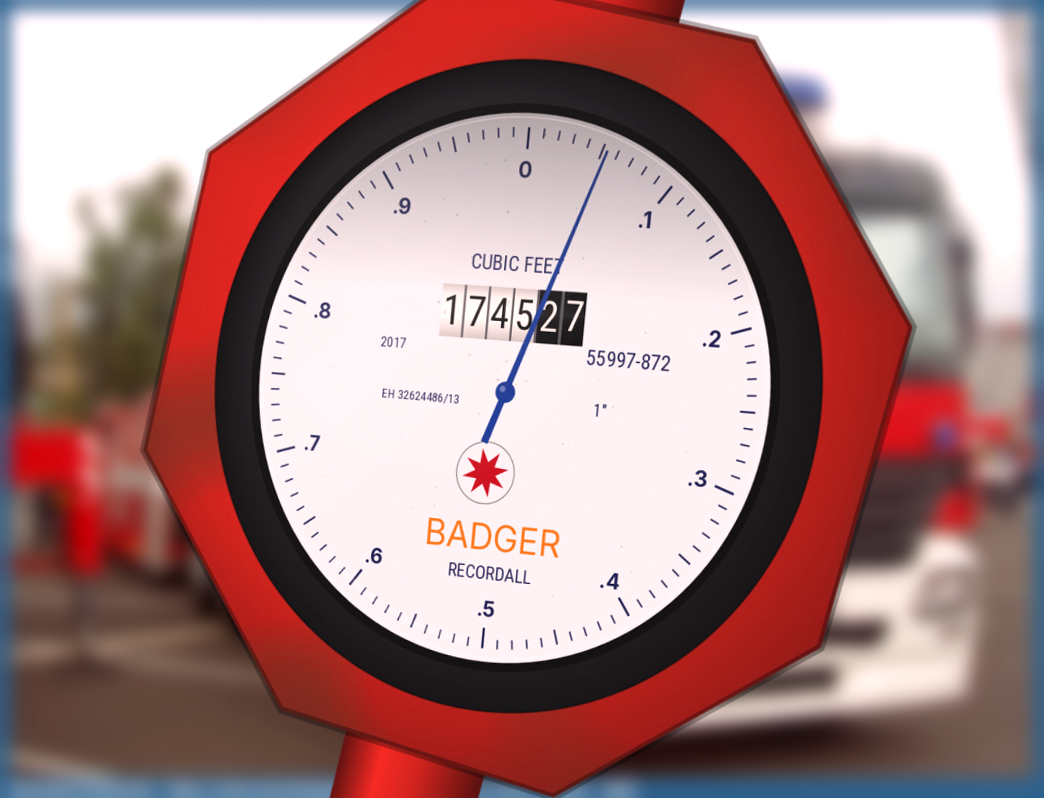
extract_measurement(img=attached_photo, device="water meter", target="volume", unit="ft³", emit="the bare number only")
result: 174527.05
